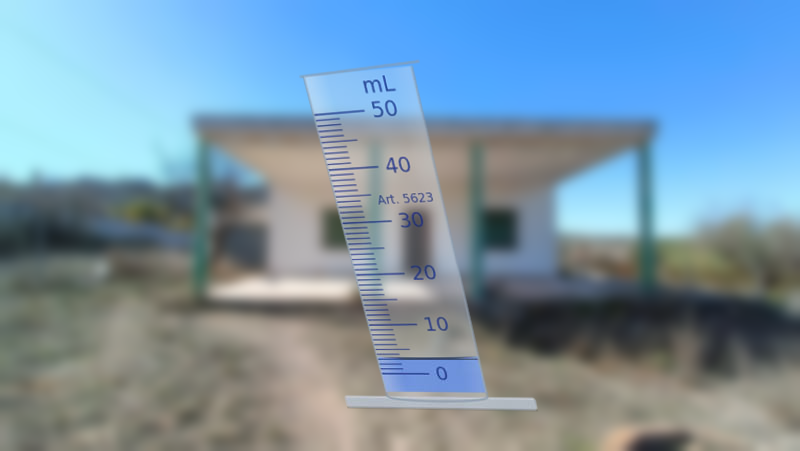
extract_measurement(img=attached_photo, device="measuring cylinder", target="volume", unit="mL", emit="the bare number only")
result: 3
